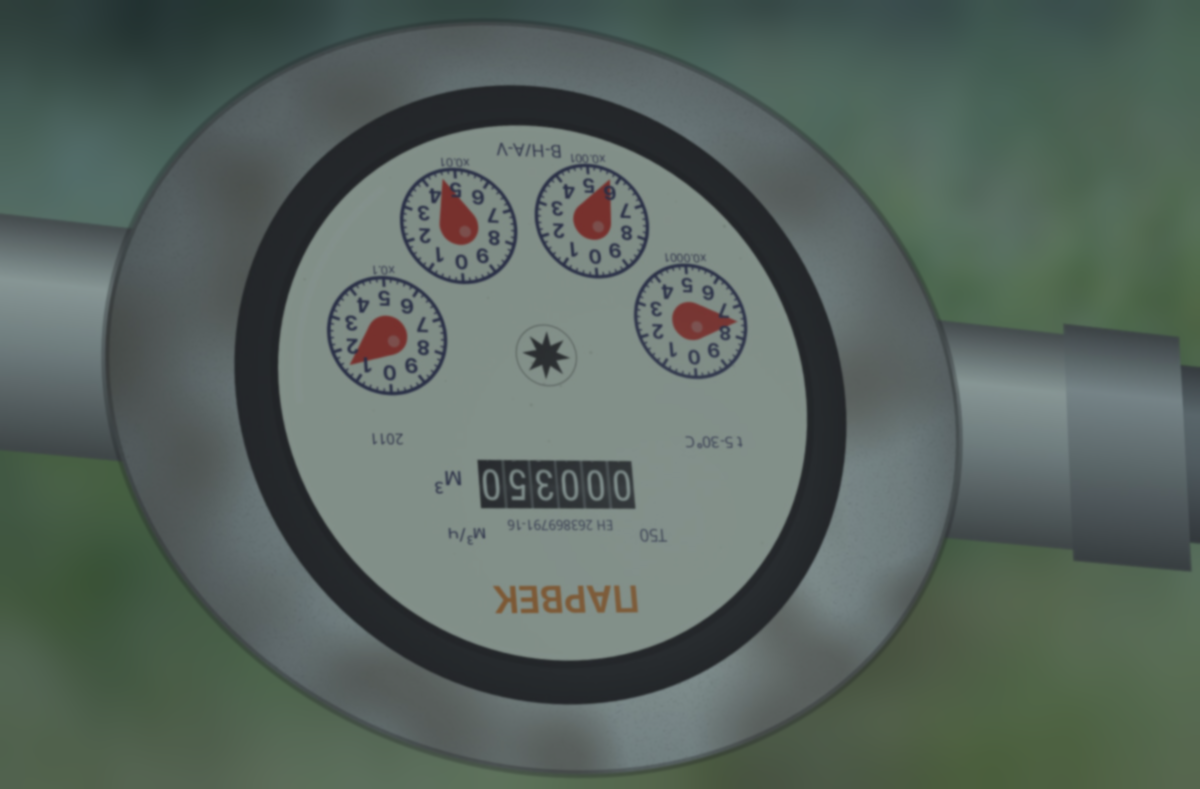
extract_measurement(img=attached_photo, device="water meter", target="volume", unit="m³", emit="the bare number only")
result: 350.1457
